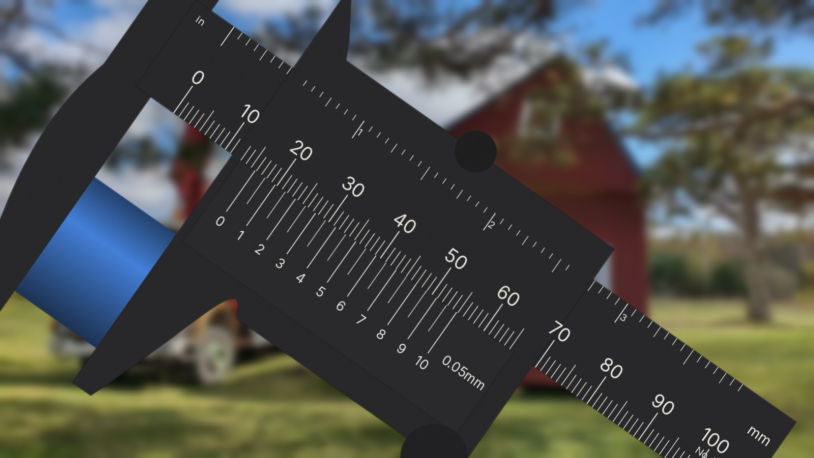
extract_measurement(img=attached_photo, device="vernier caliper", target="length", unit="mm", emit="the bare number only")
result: 15.8
